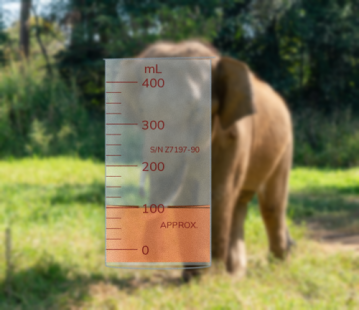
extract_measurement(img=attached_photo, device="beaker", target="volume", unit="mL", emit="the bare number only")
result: 100
